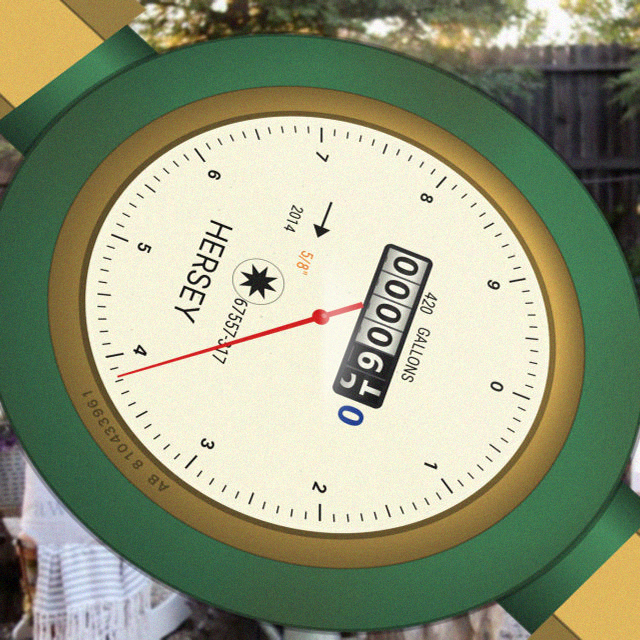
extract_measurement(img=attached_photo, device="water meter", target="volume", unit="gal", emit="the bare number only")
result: 613.8
